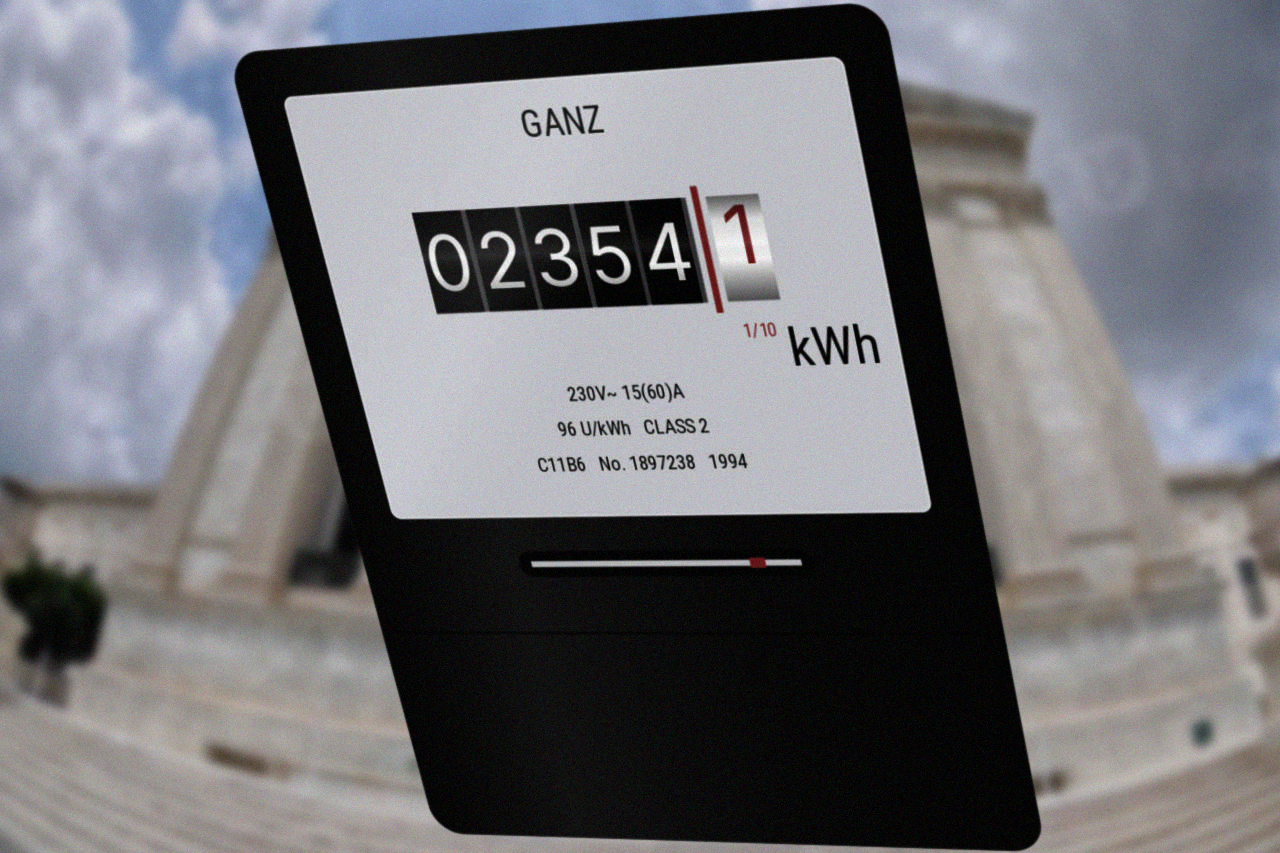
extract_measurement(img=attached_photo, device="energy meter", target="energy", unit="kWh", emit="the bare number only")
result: 2354.1
